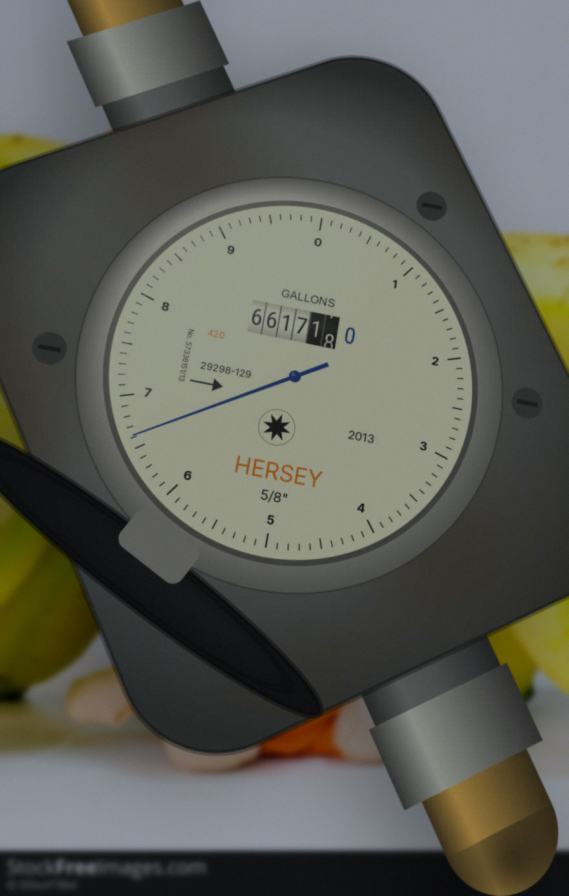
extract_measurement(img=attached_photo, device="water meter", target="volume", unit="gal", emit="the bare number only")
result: 6617176.6
